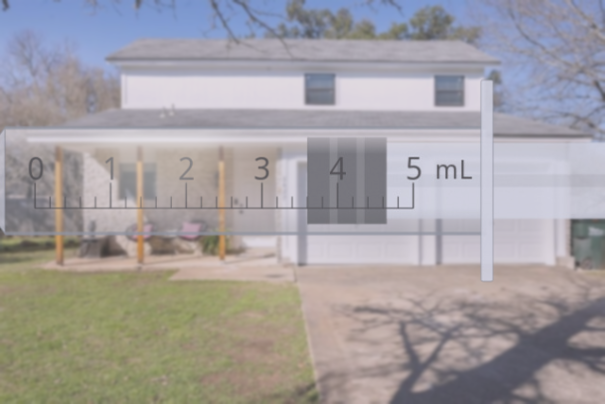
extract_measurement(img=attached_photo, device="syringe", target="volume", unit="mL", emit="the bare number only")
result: 3.6
